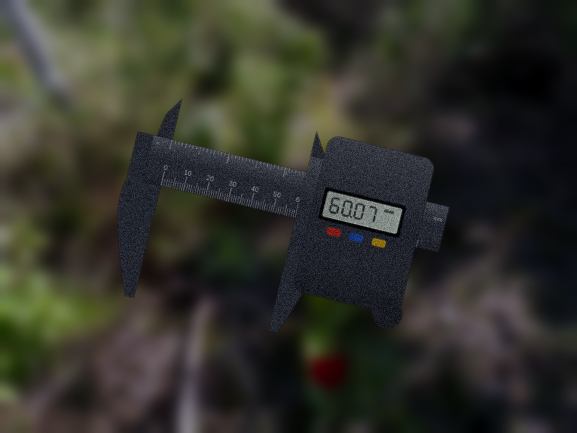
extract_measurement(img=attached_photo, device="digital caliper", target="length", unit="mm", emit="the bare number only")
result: 60.07
